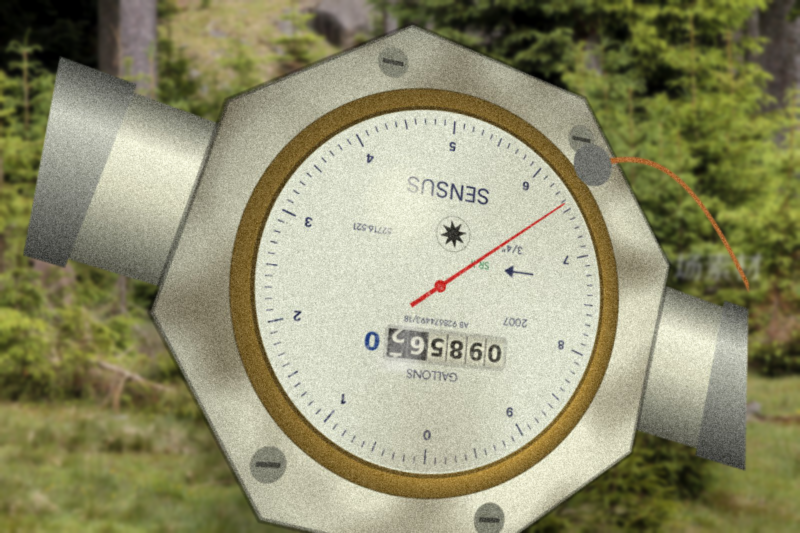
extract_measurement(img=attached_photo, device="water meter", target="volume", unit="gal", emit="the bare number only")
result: 985616.4
